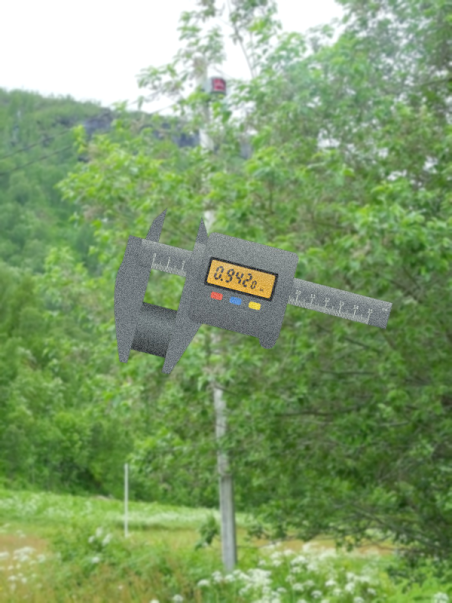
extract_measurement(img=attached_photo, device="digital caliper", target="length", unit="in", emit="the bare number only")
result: 0.9420
